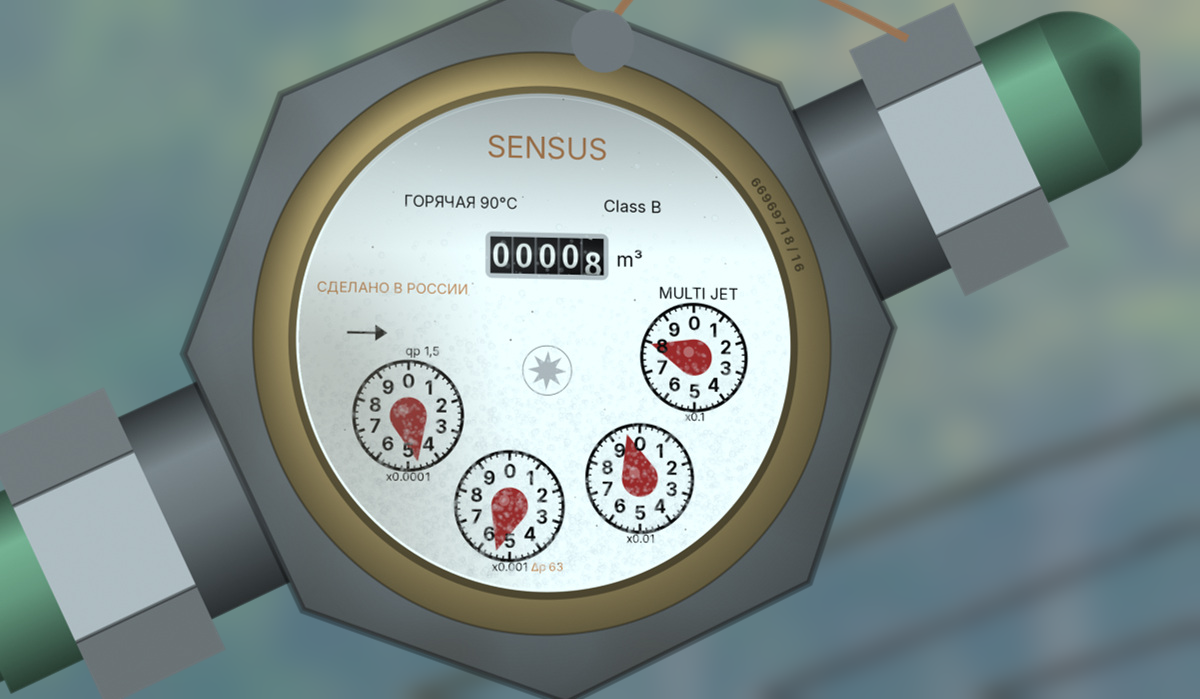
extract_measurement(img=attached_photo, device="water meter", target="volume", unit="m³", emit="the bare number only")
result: 7.7954
